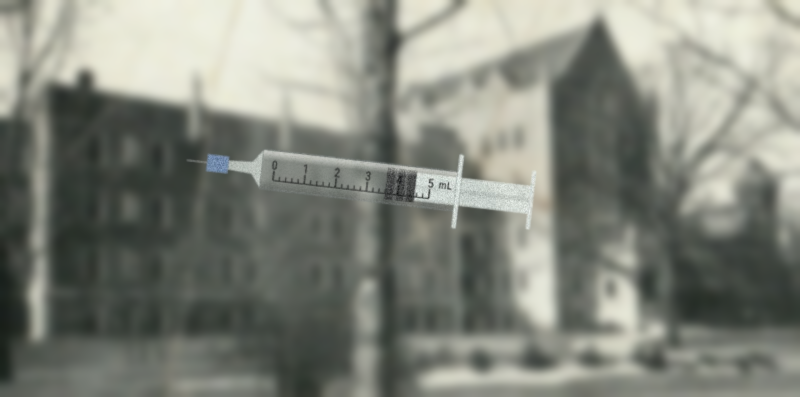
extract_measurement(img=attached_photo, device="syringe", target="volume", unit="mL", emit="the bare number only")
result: 3.6
